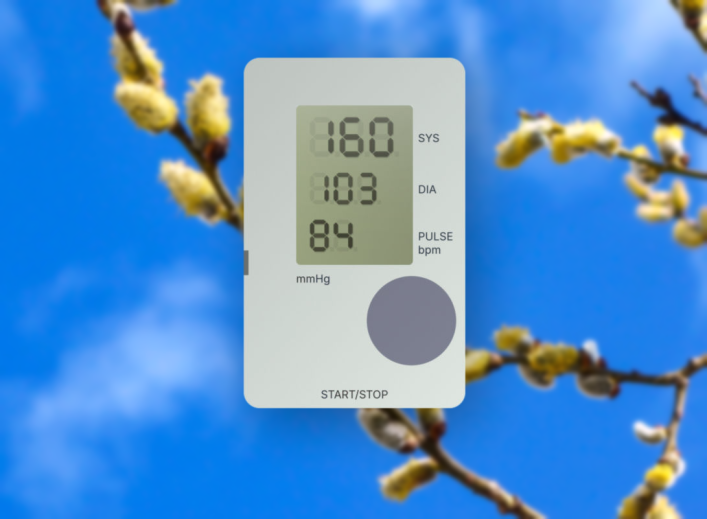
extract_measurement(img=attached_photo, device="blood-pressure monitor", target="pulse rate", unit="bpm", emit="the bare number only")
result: 84
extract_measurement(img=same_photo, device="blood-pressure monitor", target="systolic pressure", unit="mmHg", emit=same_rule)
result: 160
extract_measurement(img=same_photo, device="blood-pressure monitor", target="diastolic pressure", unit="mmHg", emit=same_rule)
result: 103
